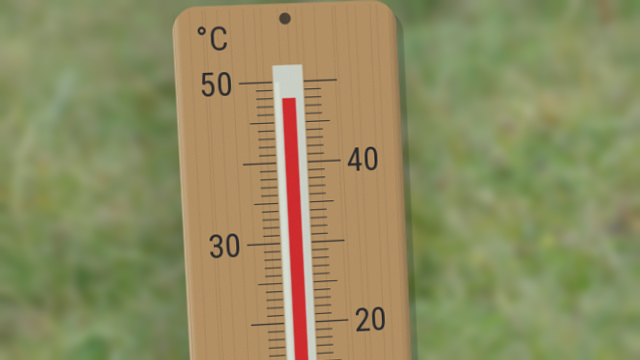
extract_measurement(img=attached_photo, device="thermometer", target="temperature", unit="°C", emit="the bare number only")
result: 48
